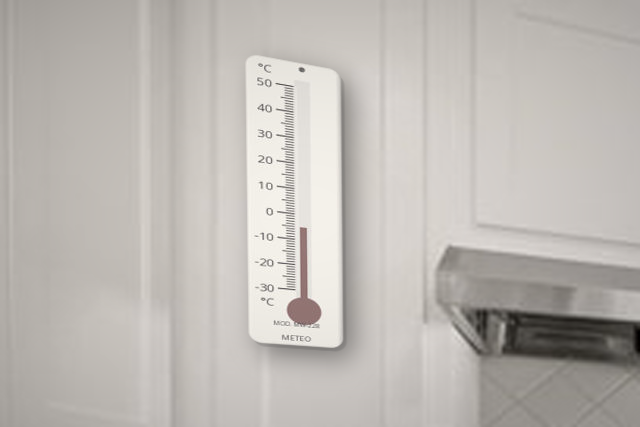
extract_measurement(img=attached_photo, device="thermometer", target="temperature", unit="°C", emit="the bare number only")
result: -5
